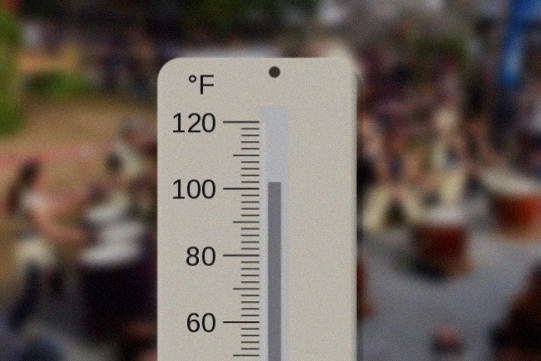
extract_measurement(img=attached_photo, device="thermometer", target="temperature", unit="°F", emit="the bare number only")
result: 102
